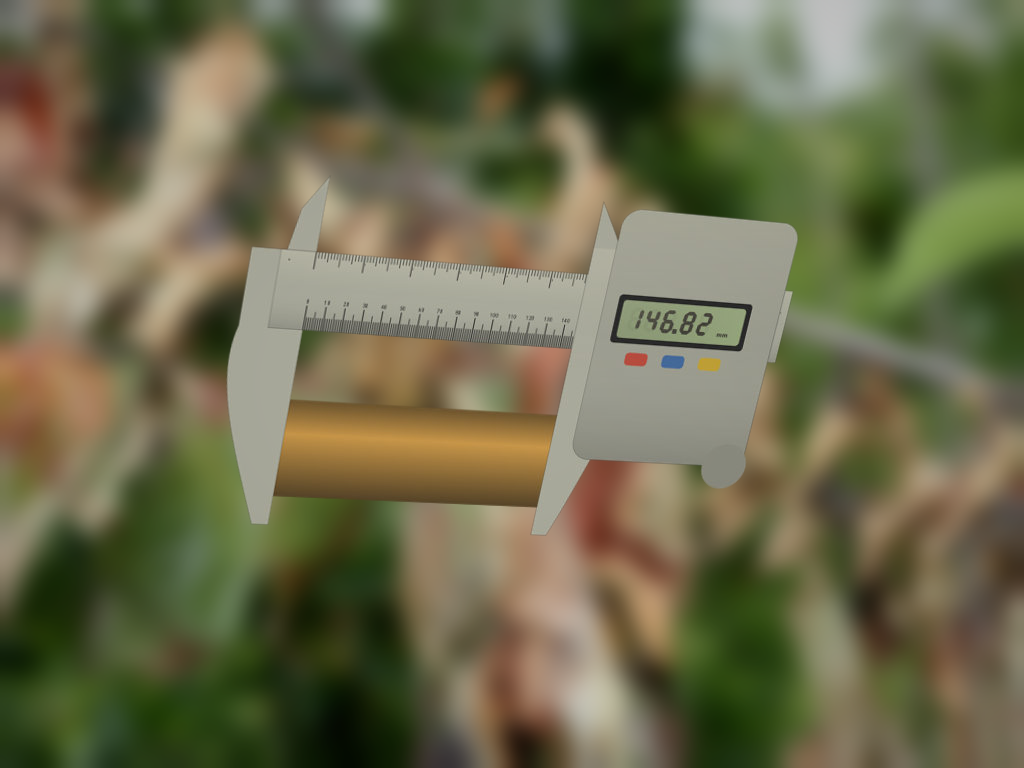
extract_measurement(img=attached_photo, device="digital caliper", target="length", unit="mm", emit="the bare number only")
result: 146.82
